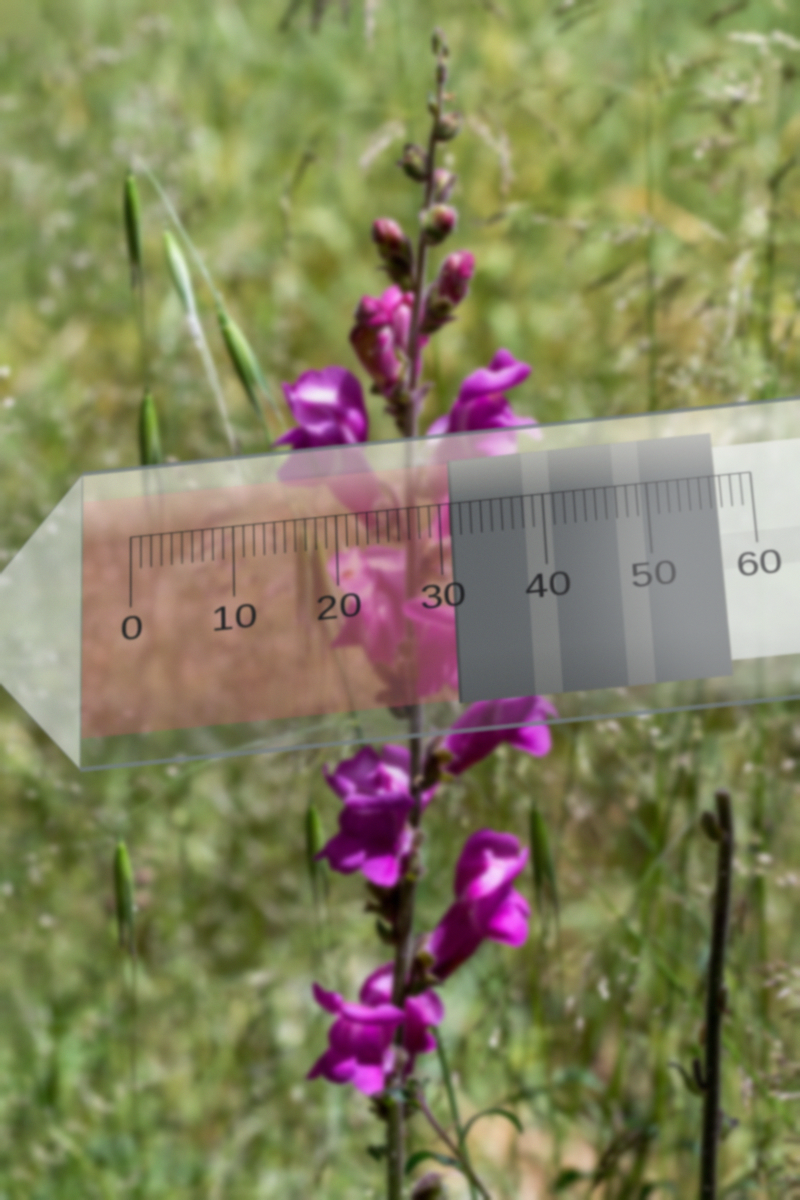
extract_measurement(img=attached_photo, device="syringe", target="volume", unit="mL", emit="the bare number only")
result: 31
